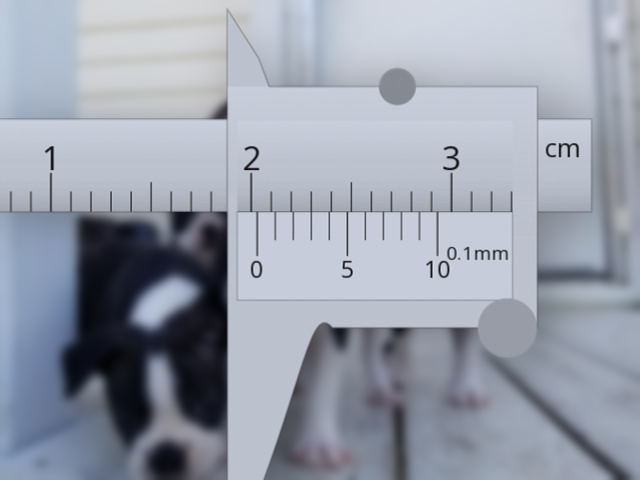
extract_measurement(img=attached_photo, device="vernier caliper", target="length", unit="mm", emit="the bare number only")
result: 20.3
